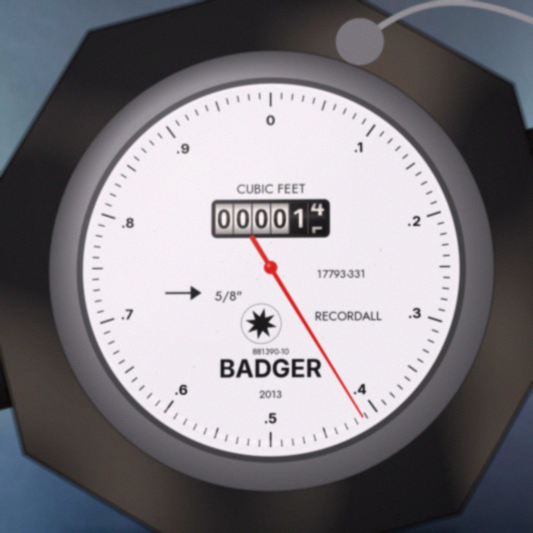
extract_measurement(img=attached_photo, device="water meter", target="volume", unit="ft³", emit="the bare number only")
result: 14.41
